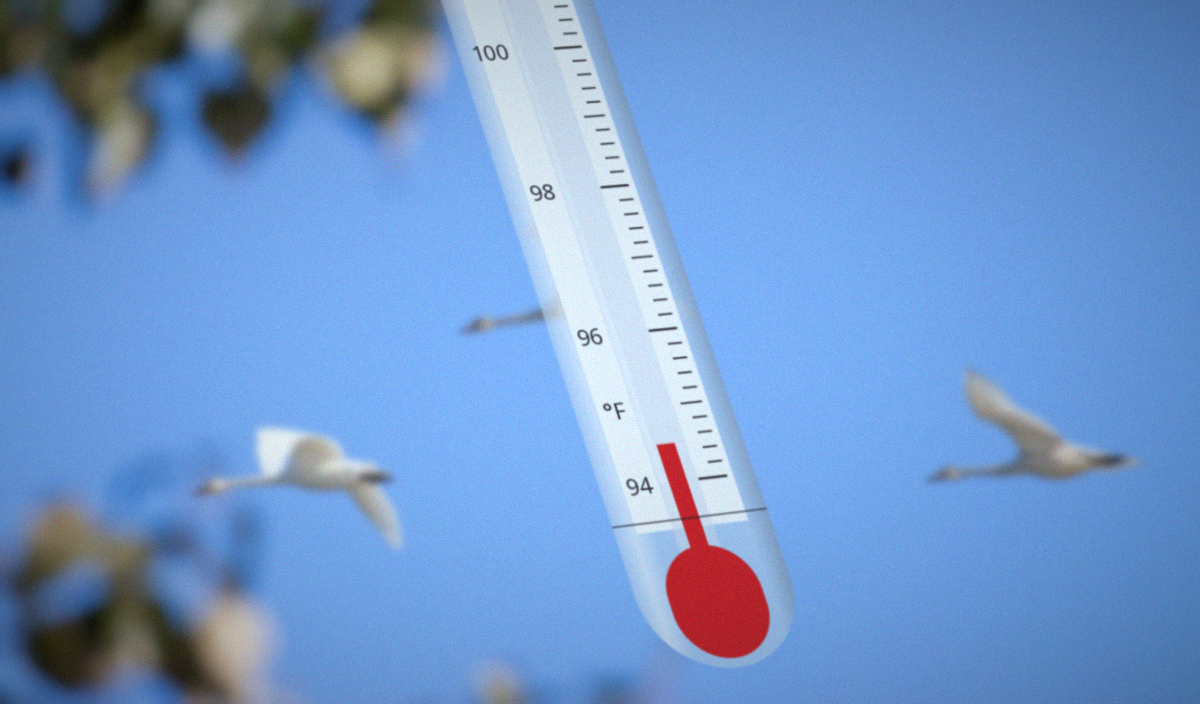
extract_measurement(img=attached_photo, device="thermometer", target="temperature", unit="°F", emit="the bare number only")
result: 94.5
